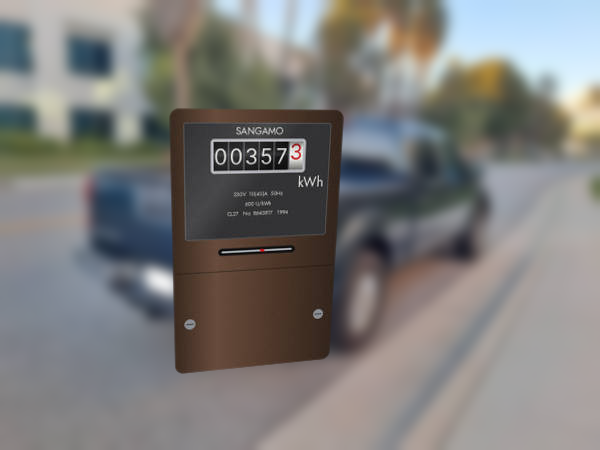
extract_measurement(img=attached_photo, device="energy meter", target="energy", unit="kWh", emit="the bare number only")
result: 357.3
